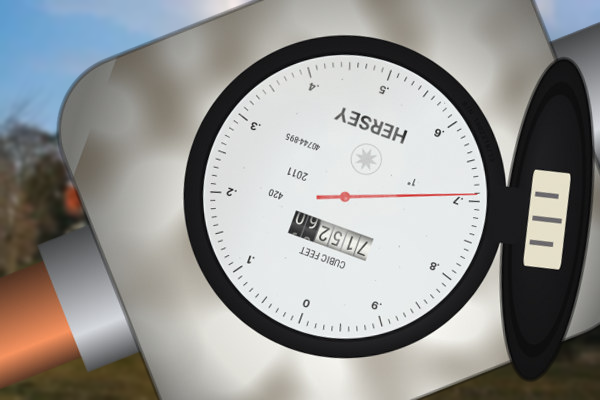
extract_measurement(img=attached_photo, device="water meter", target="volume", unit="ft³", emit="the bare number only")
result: 715259.69
